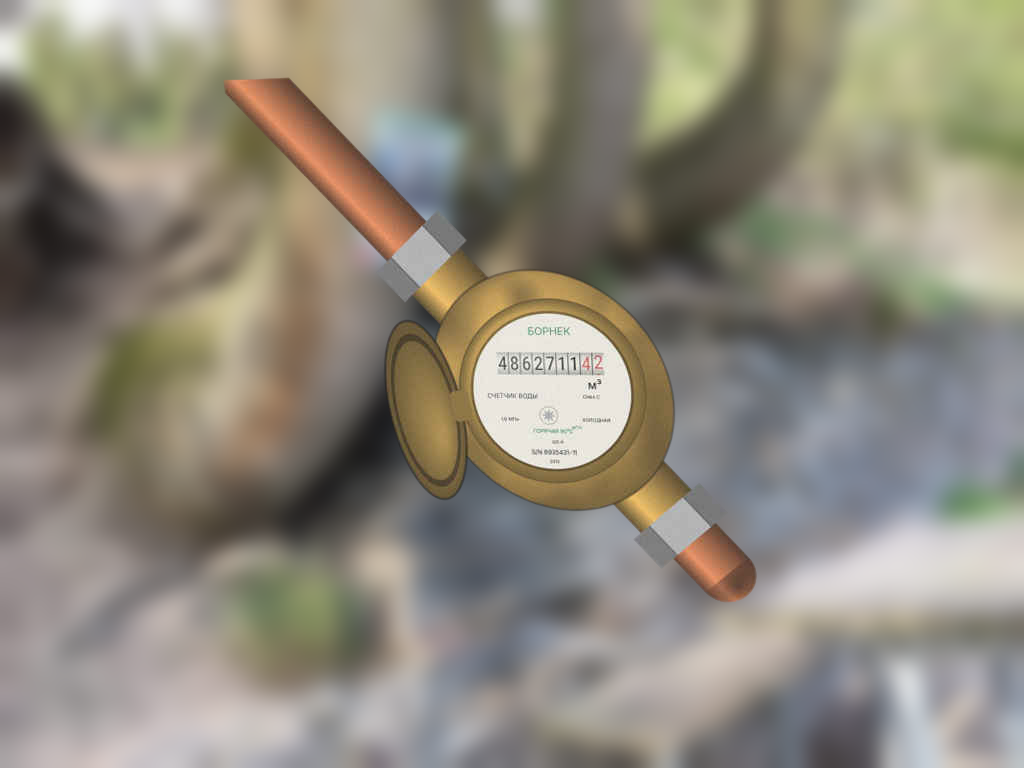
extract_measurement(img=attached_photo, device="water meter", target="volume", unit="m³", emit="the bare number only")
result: 4862711.42
